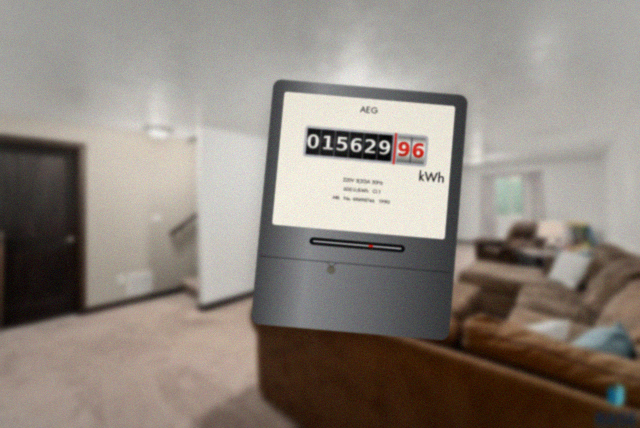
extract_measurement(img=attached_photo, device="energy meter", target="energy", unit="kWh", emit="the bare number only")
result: 15629.96
